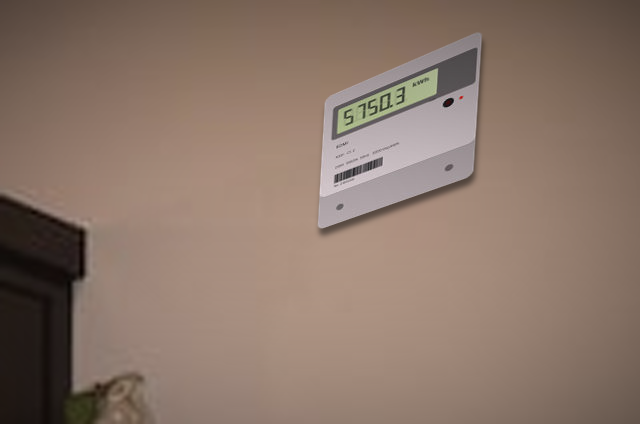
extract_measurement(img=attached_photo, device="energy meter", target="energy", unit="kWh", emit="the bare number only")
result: 5750.3
